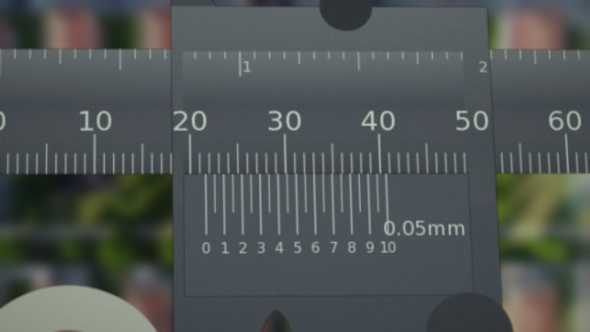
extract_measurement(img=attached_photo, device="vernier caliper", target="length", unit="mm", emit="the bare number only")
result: 21.6
